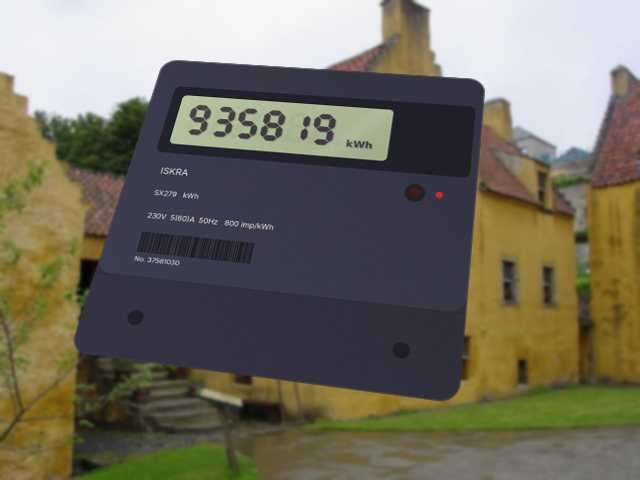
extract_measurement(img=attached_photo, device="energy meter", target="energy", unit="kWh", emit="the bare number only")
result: 935819
